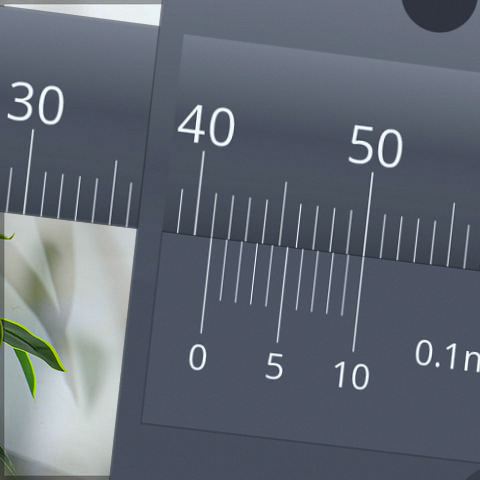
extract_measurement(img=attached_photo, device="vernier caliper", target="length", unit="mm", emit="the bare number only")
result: 41.0
